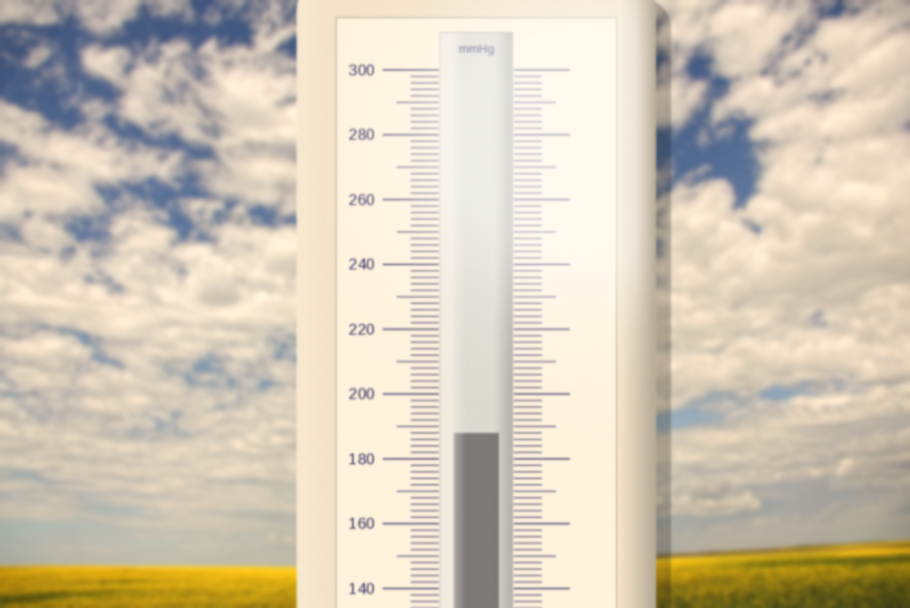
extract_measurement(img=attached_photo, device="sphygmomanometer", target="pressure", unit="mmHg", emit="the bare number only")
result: 188
